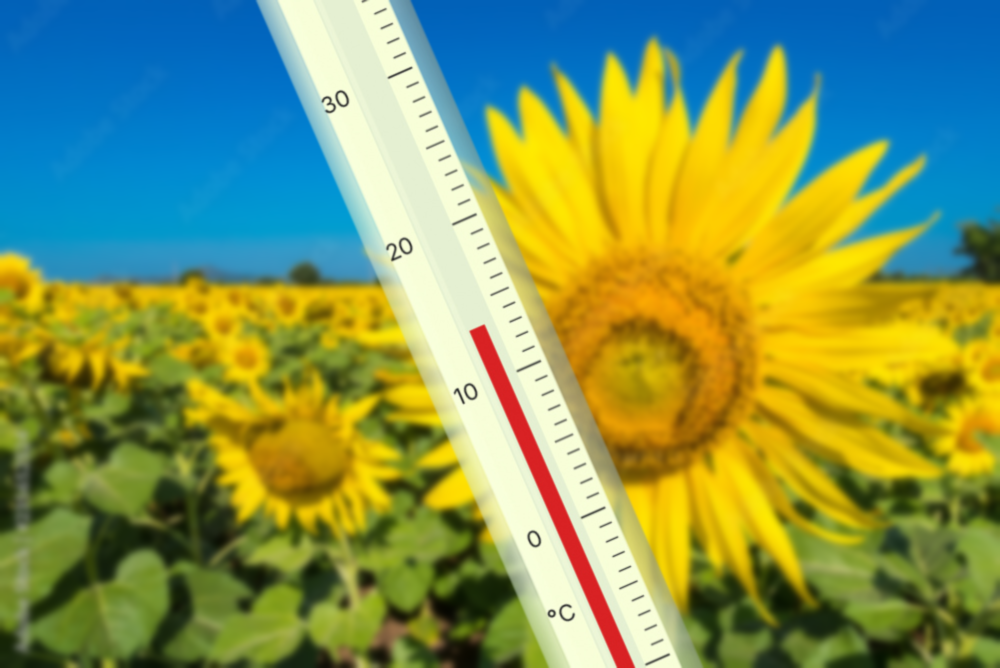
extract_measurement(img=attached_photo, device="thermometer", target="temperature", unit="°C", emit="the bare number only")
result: 13.5
